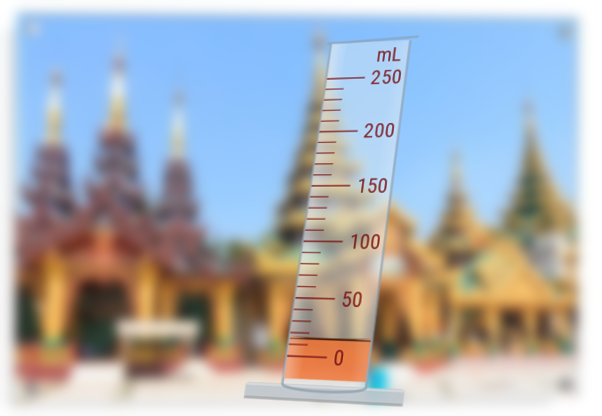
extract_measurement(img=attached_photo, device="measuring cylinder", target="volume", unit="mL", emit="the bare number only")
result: 15
